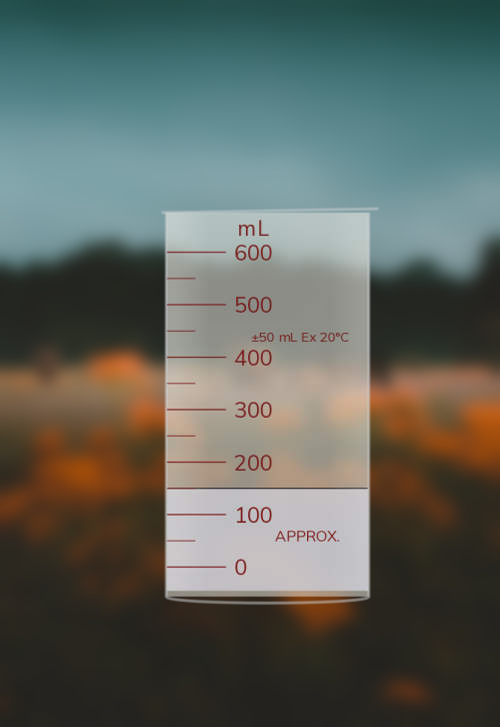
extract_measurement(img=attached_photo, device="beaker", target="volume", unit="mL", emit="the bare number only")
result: 150
